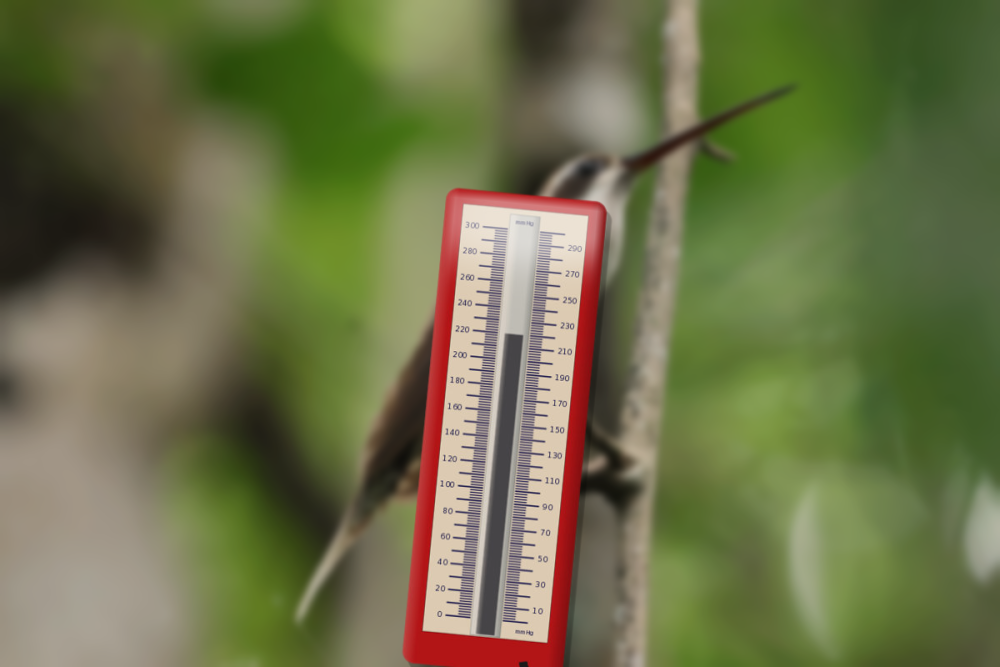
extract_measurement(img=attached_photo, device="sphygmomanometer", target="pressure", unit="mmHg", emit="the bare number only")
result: 220
